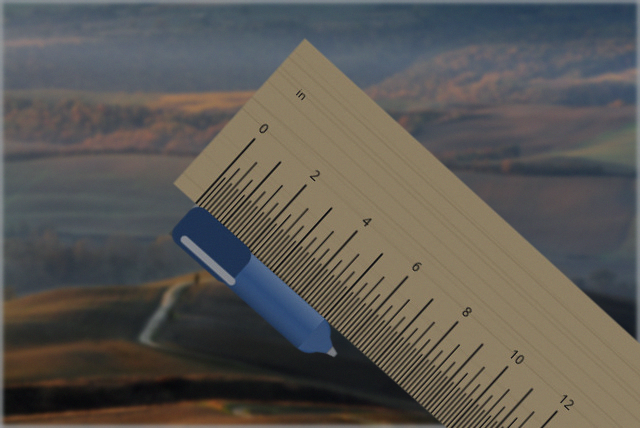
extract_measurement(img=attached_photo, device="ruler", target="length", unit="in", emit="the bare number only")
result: 6
